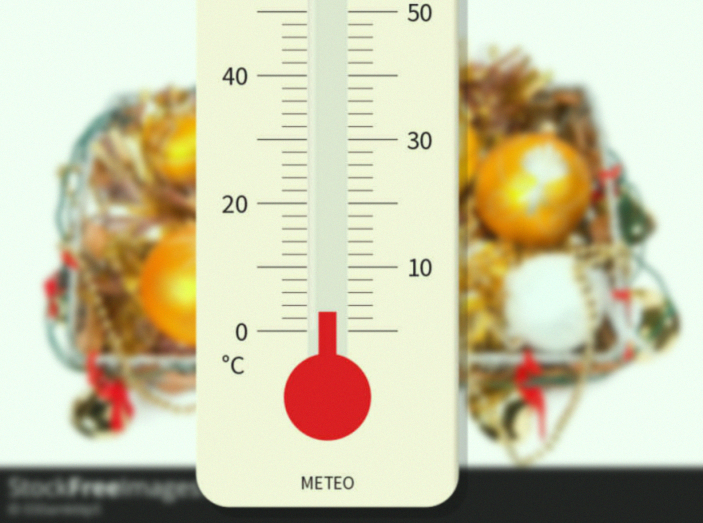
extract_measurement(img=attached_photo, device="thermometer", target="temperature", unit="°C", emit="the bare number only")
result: 3
